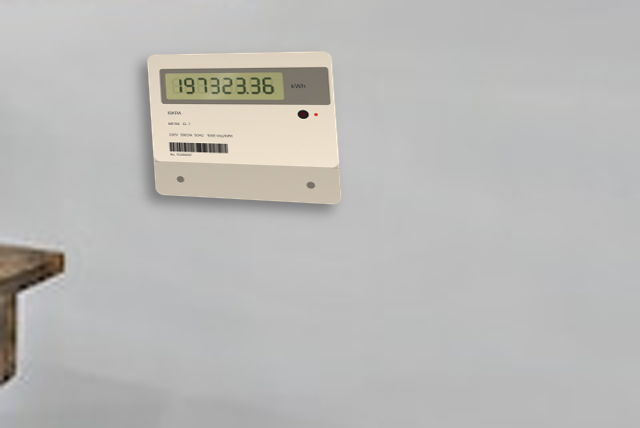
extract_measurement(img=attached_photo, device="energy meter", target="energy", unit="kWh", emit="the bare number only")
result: 197323.36
